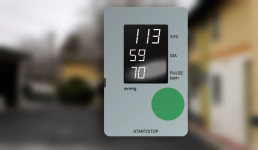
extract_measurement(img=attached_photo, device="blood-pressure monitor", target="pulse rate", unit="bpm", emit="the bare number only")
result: 70
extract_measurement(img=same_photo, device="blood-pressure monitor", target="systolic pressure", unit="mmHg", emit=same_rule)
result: 113
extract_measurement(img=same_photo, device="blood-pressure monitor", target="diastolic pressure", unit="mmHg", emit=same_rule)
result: 59
